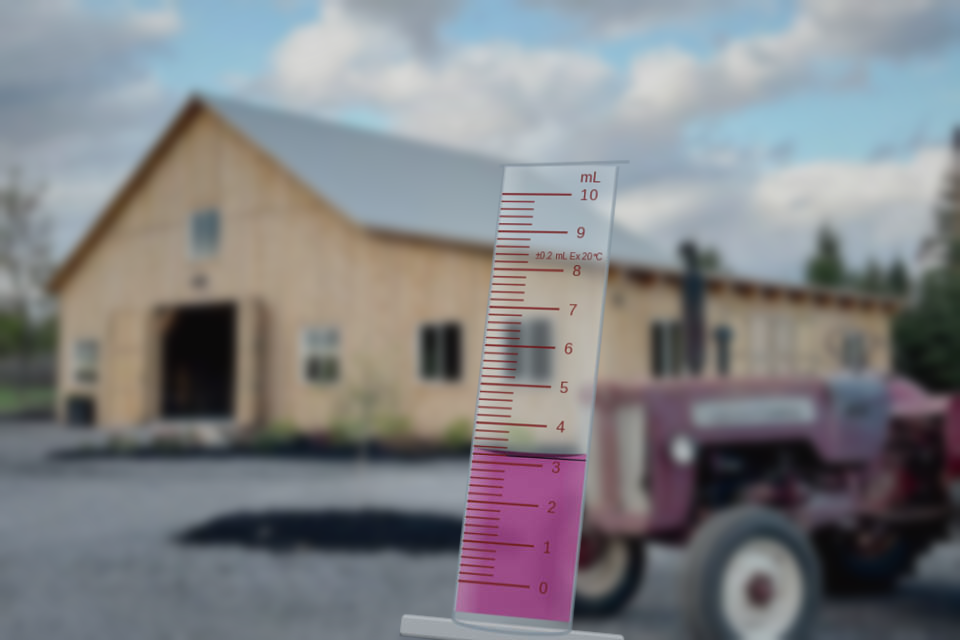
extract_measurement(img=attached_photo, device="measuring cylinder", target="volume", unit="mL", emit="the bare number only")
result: 3.2
